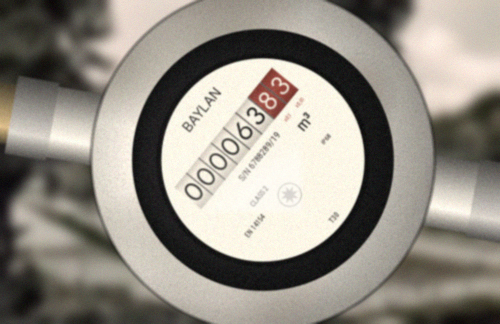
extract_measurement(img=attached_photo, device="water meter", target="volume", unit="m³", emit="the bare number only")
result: 63.83
